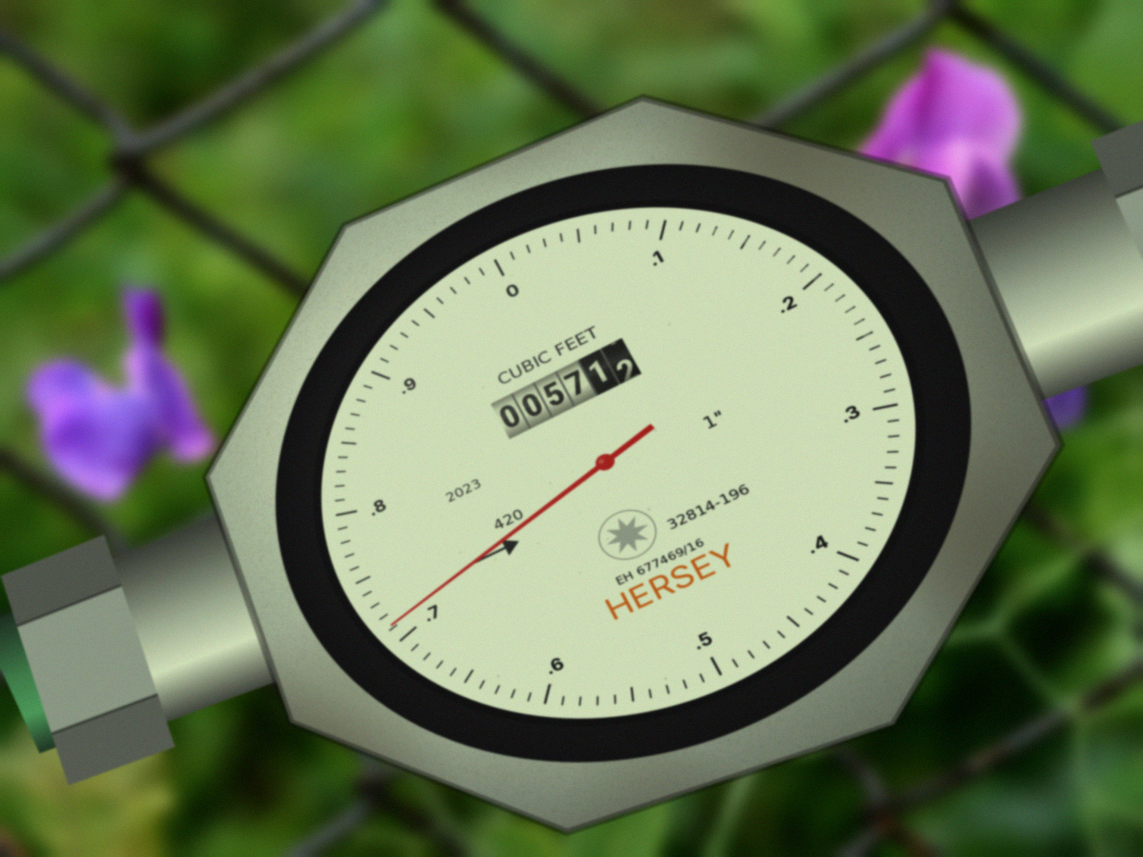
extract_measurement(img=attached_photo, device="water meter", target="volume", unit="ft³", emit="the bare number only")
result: 5711.71
